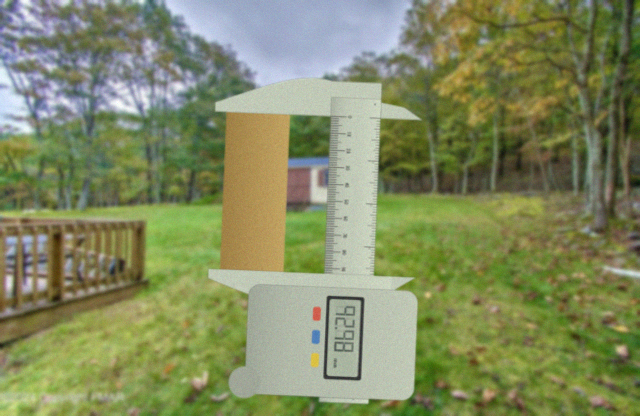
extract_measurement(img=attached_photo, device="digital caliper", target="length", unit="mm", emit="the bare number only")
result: 92.98
